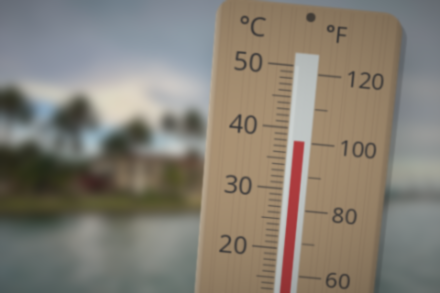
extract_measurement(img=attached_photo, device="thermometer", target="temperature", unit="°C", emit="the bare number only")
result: 38
